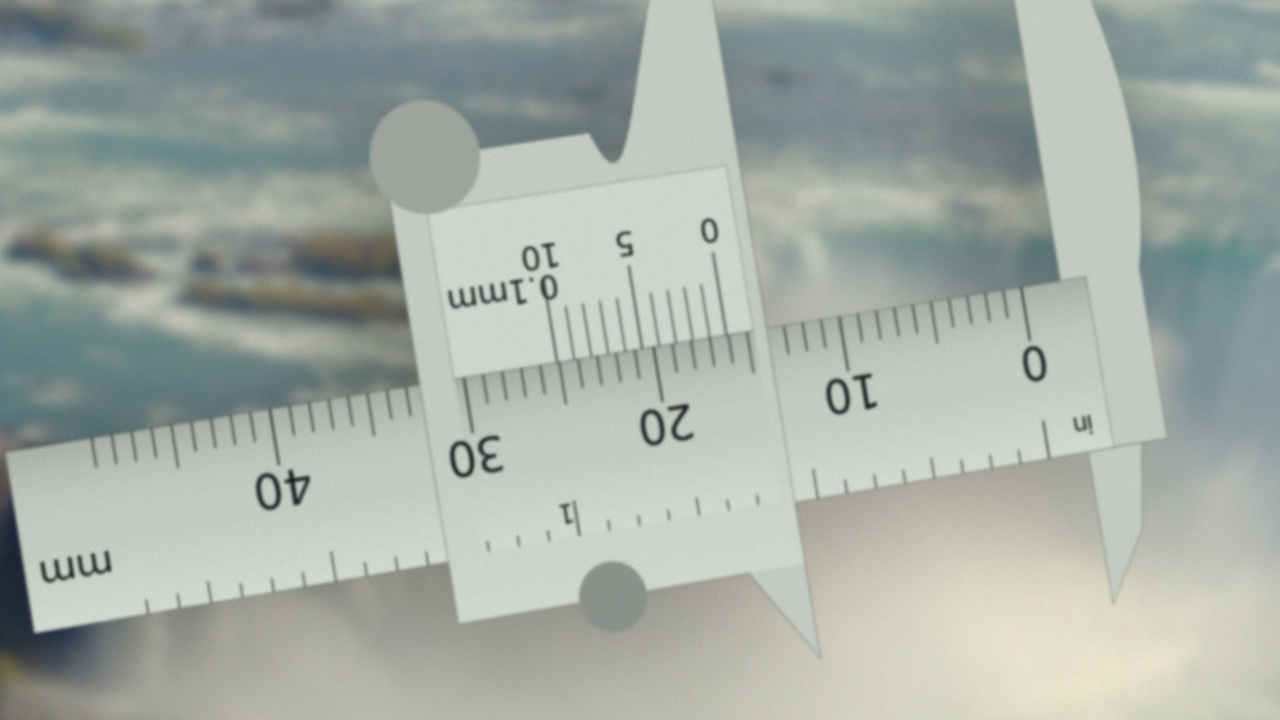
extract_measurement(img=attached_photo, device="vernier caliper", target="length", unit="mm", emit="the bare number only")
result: 16.1
